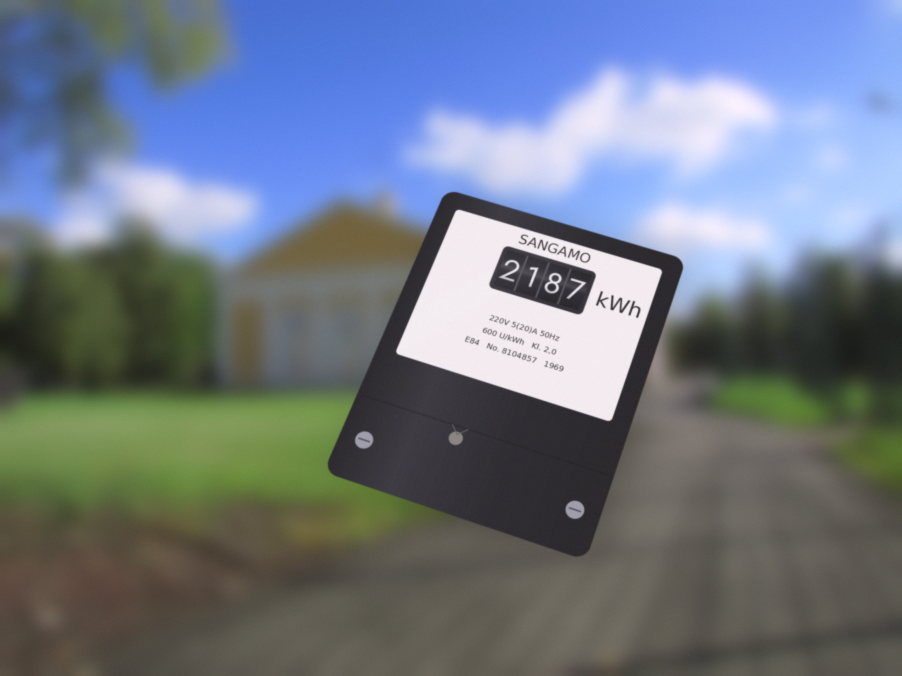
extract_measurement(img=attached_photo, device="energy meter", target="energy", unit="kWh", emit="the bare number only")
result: 2187
